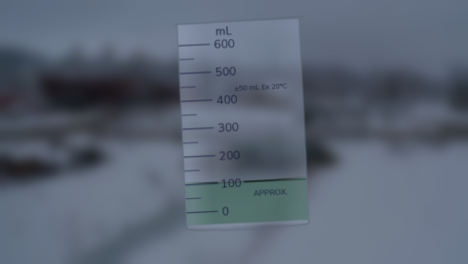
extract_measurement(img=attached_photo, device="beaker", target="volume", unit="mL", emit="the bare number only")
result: 100
